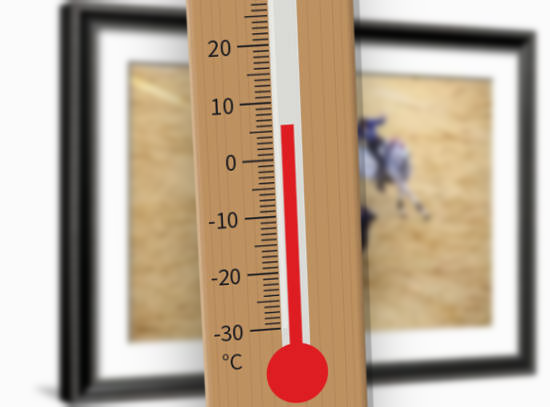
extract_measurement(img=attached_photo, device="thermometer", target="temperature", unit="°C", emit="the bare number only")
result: 6
